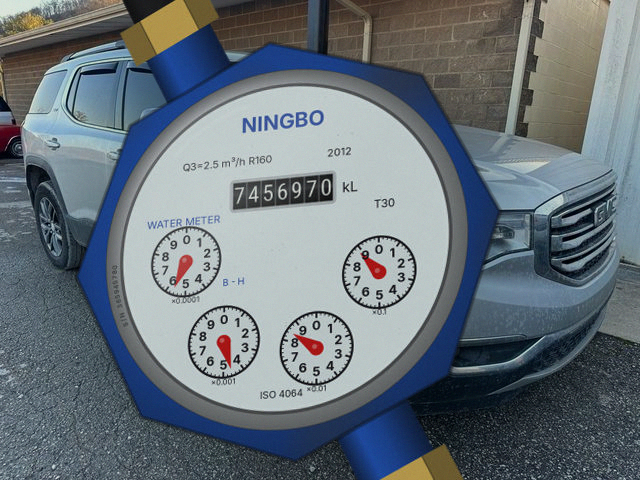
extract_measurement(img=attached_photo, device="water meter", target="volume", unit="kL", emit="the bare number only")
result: 7456970.8845
